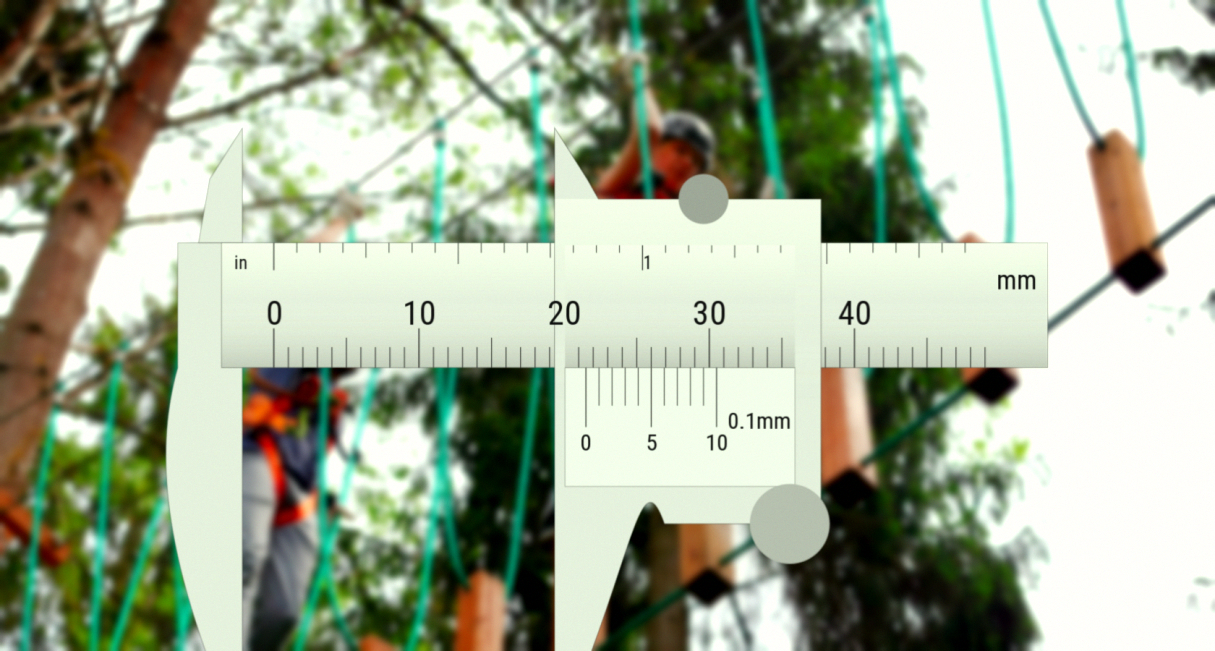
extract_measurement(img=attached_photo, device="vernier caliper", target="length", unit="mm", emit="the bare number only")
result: 21.5
